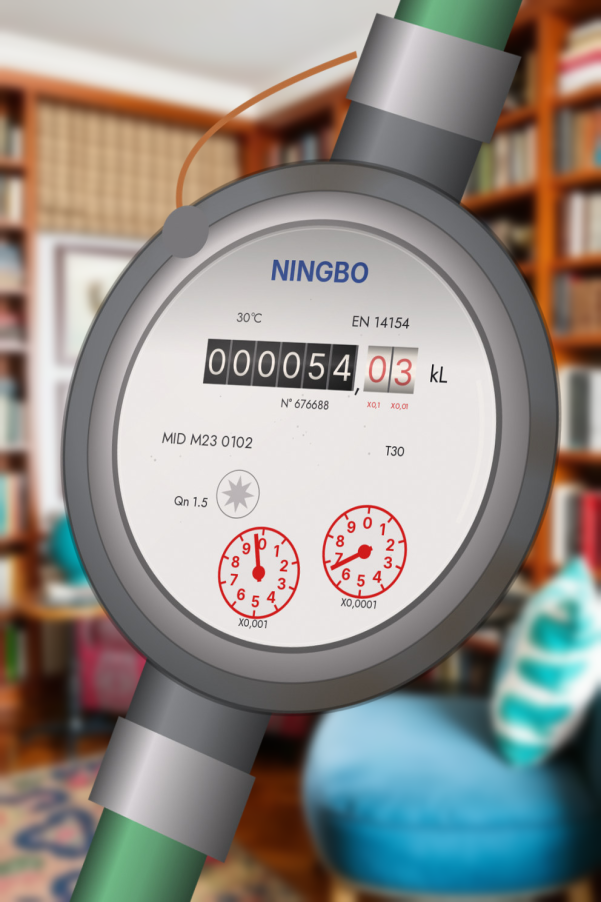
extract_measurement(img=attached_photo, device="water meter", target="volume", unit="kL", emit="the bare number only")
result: 54.0296
